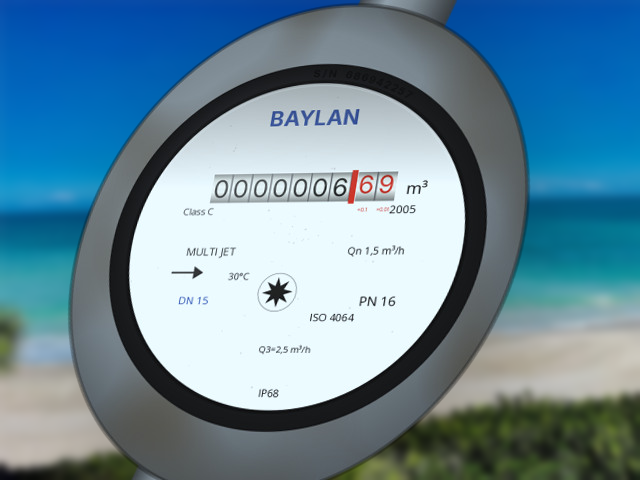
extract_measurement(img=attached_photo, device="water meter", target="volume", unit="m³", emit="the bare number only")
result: 6.69
